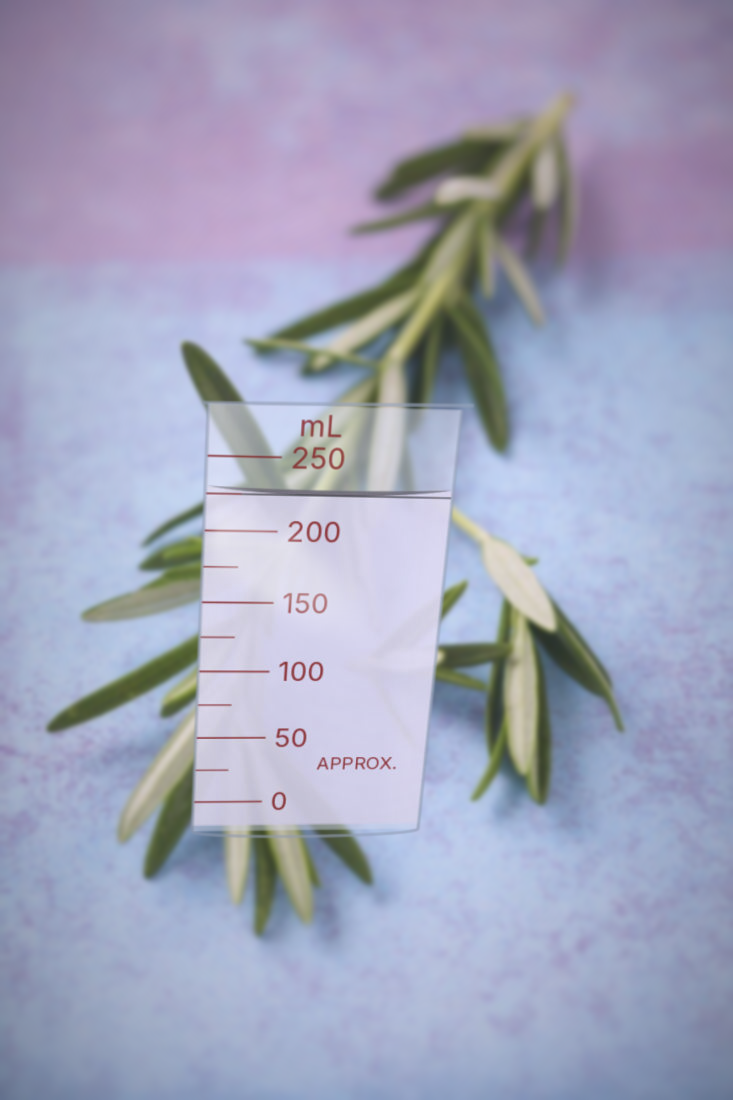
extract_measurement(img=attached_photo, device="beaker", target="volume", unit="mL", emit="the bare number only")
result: 225
